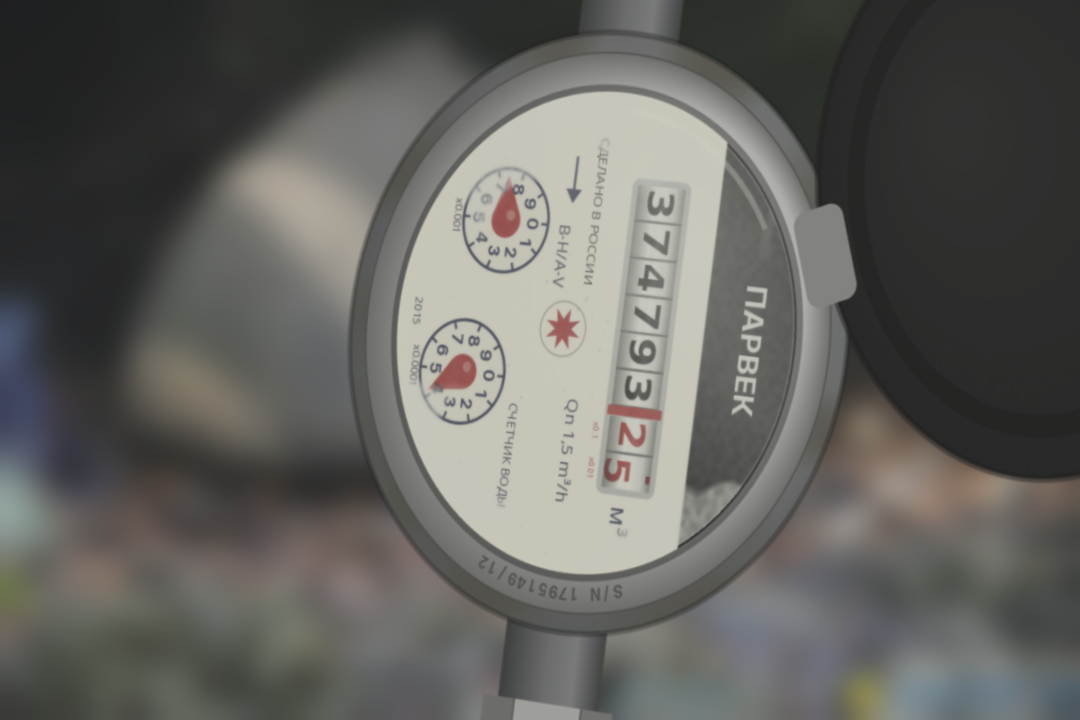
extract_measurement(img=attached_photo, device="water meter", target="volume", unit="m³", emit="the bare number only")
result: 374793.2474
